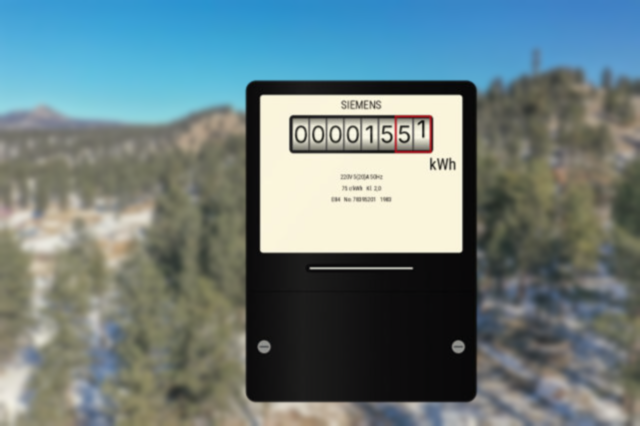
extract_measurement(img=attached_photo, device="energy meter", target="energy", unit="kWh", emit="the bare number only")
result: 15.51
